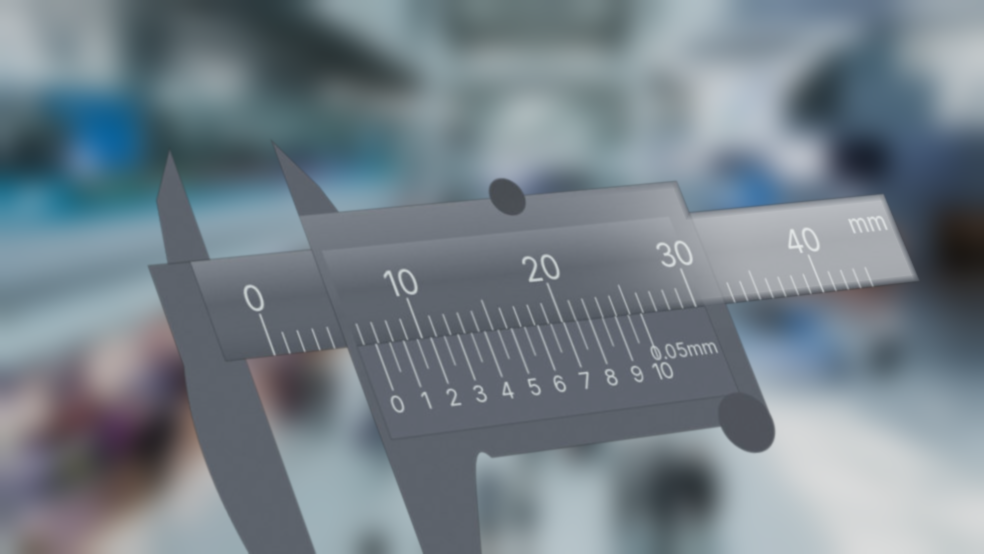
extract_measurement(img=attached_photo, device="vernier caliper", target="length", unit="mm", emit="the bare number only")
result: 6.8
